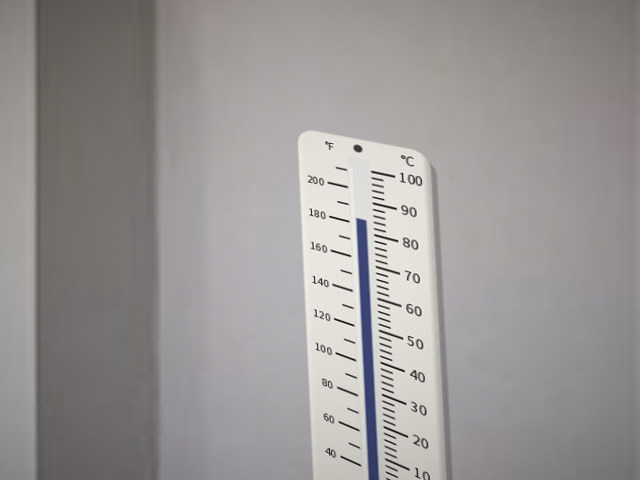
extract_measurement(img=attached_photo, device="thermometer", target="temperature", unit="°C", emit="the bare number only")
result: 84
